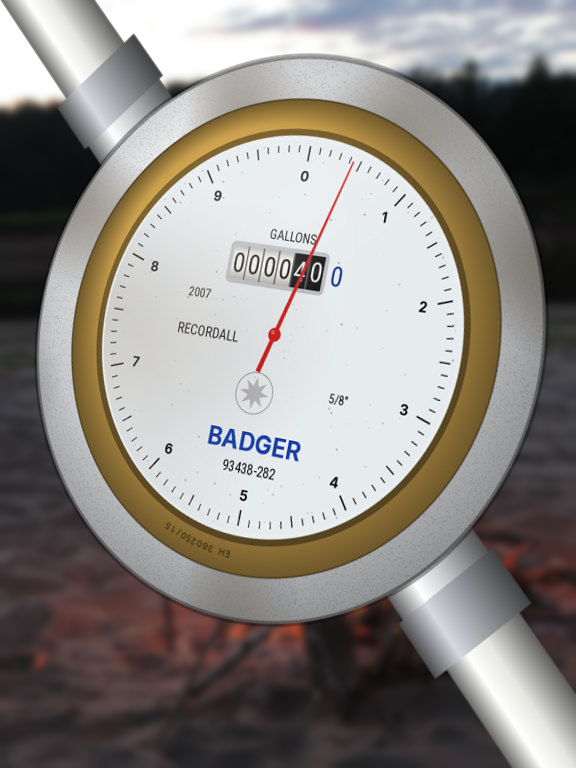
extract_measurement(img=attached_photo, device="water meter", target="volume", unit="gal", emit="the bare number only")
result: 400.4
